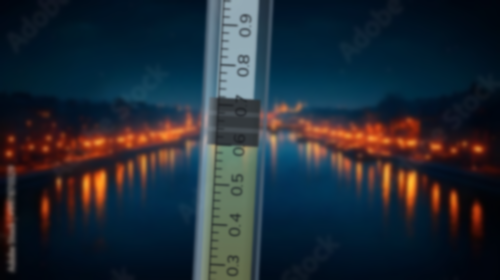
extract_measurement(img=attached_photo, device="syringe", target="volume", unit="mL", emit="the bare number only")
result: 0.6
